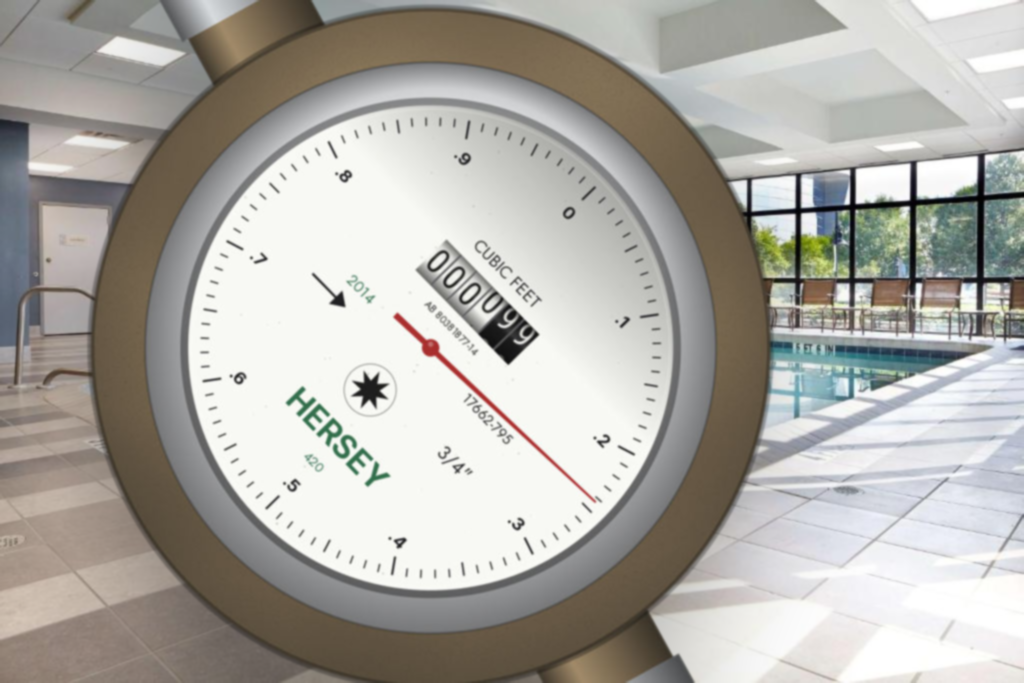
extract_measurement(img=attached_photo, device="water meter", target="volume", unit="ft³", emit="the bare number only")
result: 99.24
